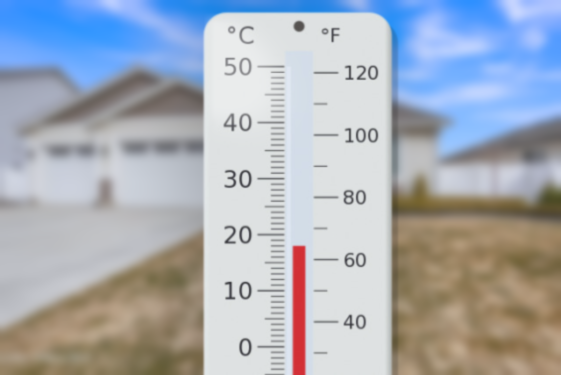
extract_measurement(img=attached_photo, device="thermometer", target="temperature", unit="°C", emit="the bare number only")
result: 18
